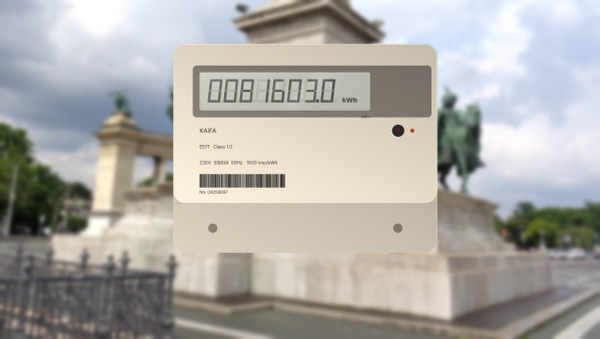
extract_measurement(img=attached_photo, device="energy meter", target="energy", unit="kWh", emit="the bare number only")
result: 81603.0
